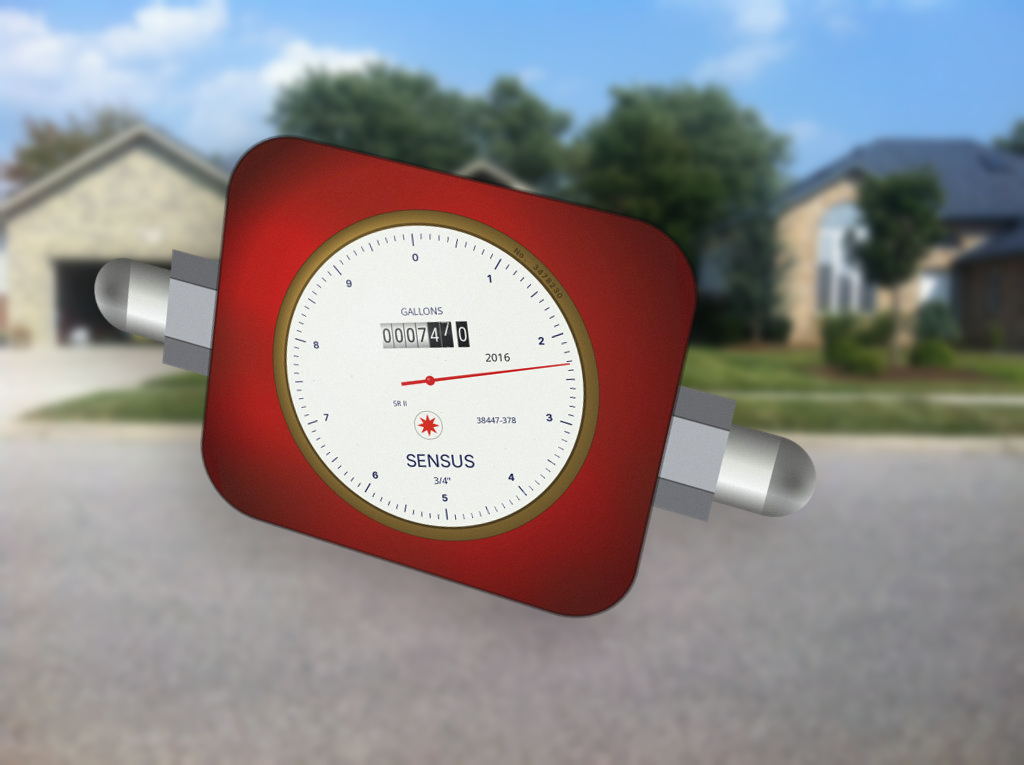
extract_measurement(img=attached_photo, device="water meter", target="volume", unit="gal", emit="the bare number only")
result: 7472.3
